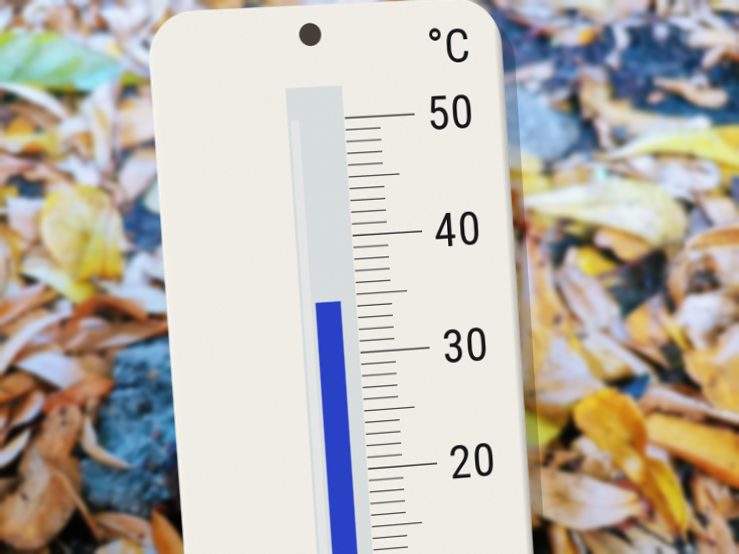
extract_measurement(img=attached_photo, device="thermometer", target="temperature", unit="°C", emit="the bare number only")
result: 34.5
